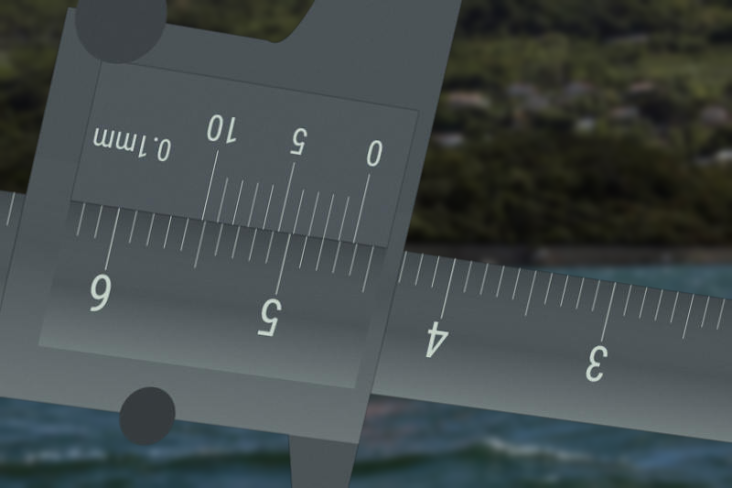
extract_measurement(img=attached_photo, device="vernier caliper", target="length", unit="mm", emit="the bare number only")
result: 46.2
